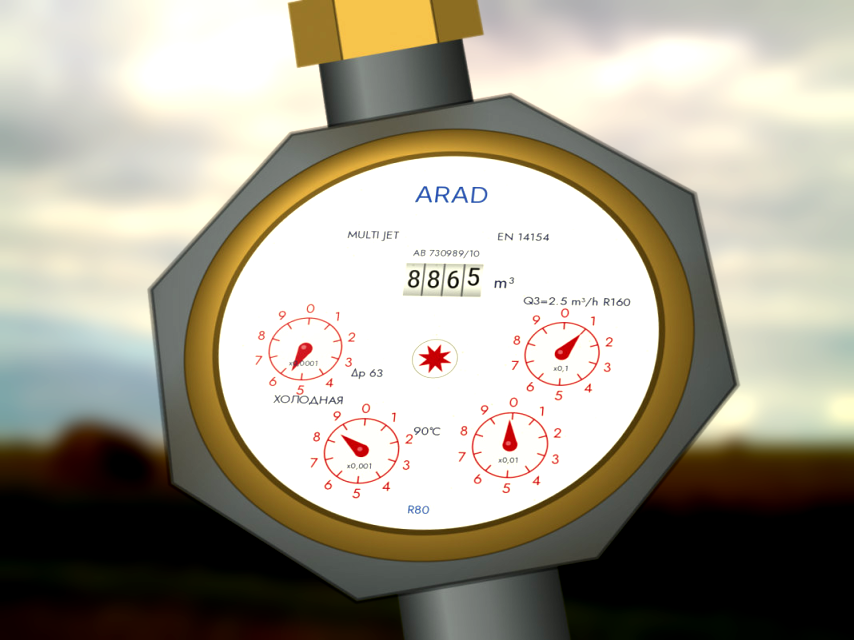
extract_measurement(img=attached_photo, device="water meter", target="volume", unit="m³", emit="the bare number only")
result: 8865.0985
